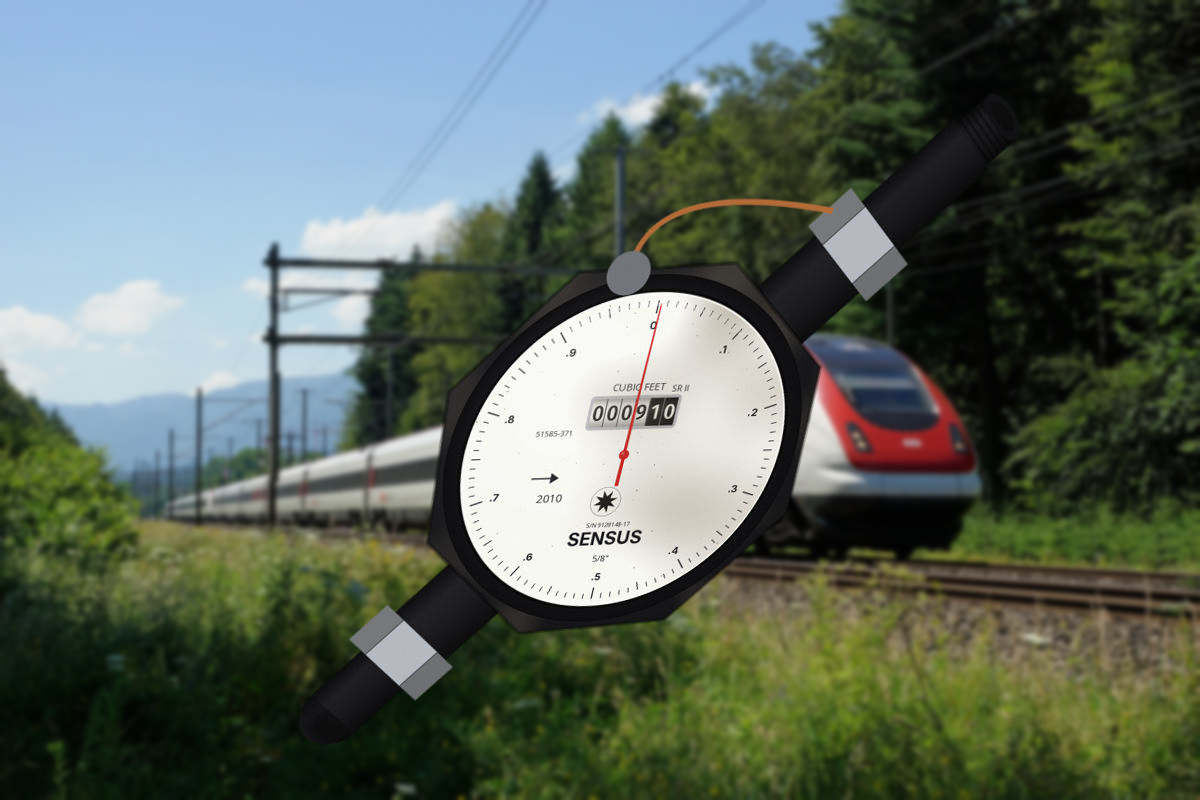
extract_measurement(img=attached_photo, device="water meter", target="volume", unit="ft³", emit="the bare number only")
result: 910.00
